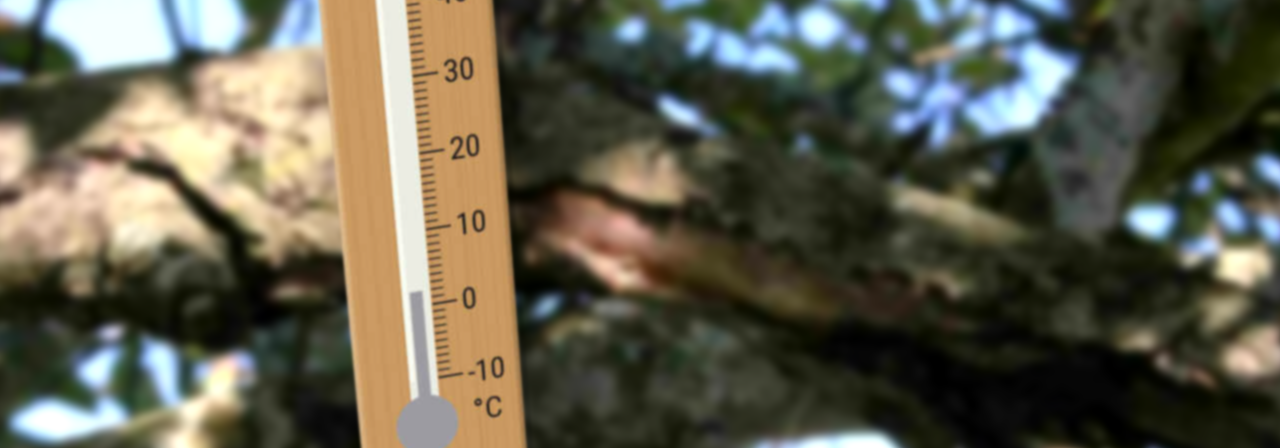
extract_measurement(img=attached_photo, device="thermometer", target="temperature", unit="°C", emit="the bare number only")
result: 2
